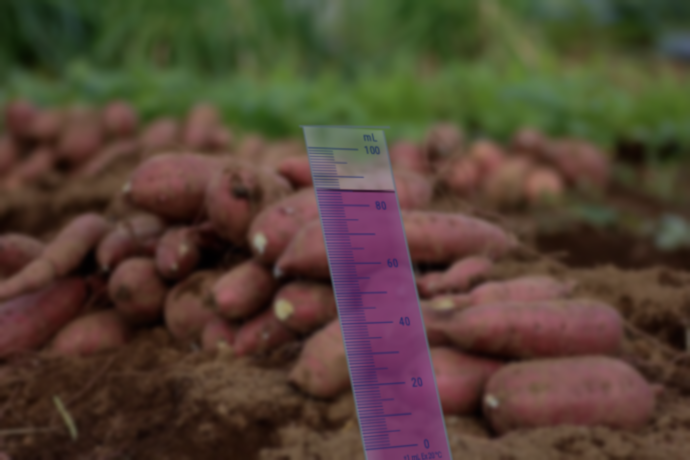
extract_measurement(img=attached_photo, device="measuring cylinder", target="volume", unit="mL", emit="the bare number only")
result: 85
